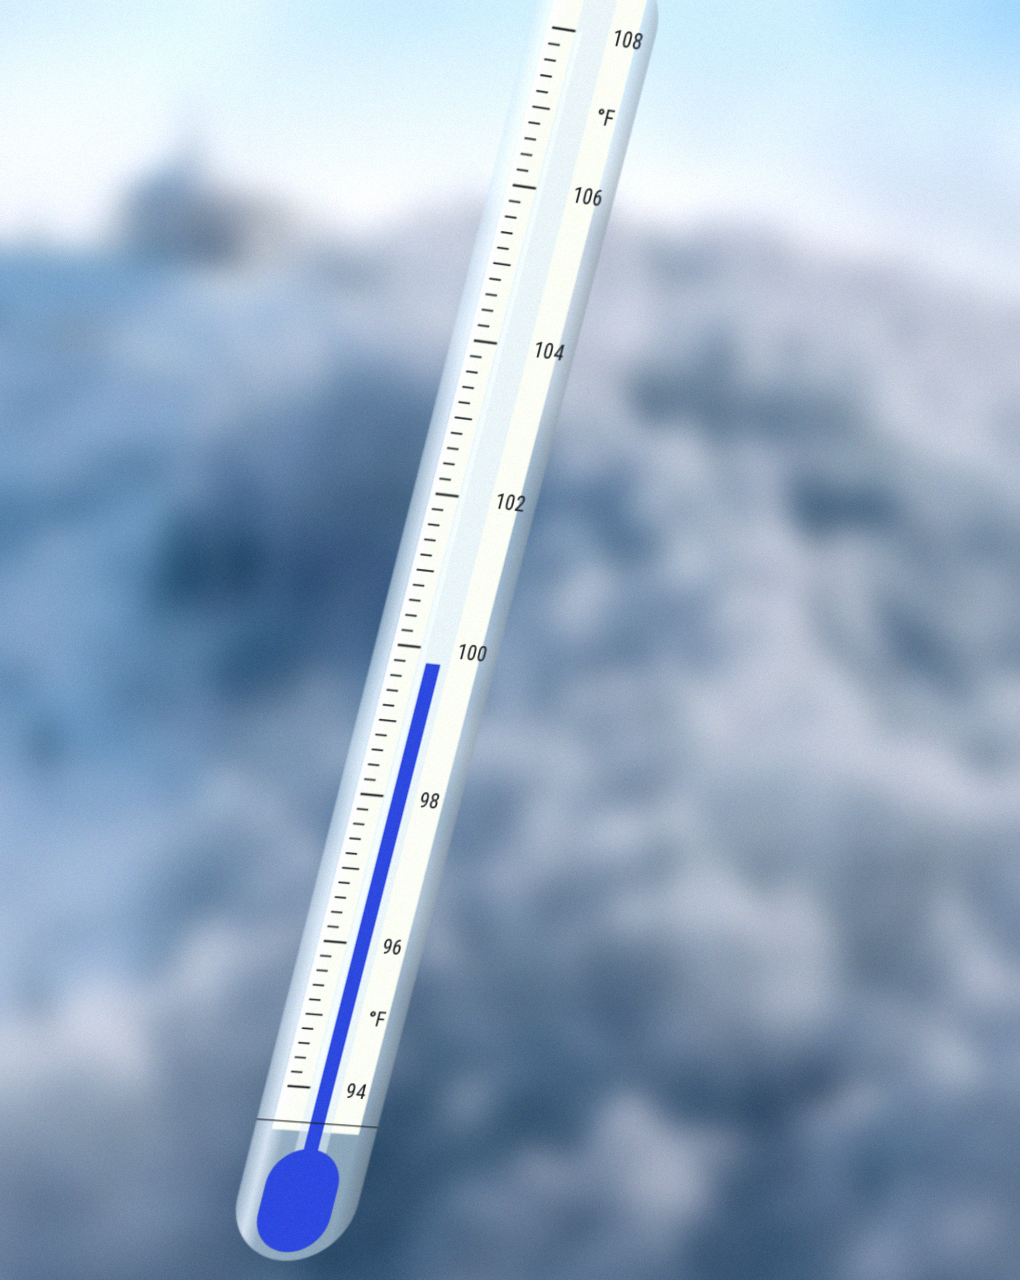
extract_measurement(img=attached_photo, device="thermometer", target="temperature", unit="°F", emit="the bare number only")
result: 99.8
